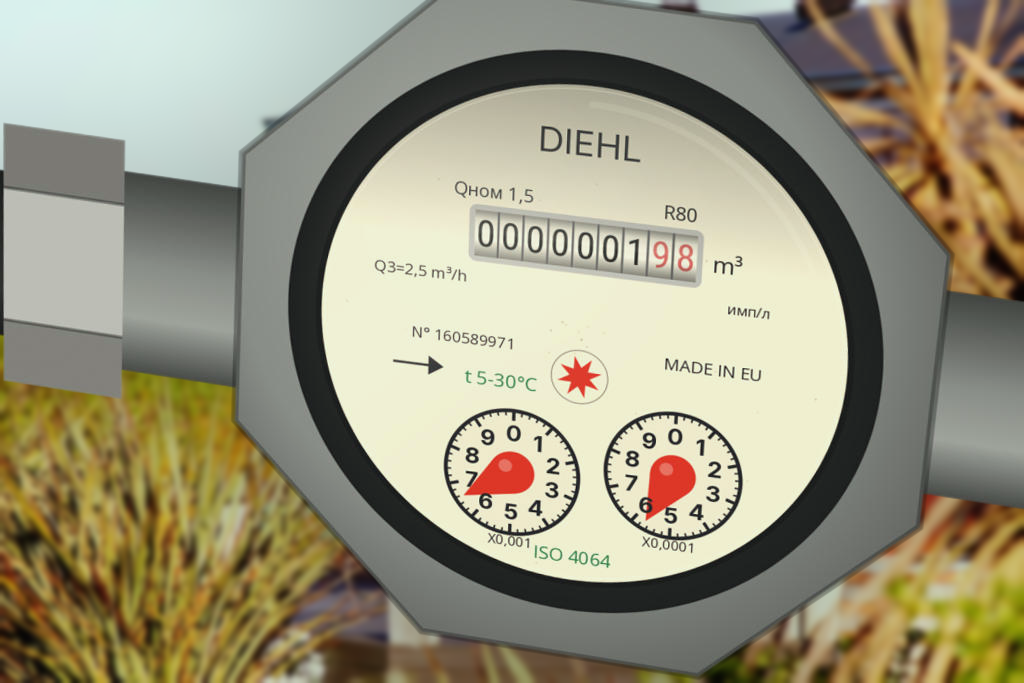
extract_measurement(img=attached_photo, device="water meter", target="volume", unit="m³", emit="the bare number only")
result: 1.9865
